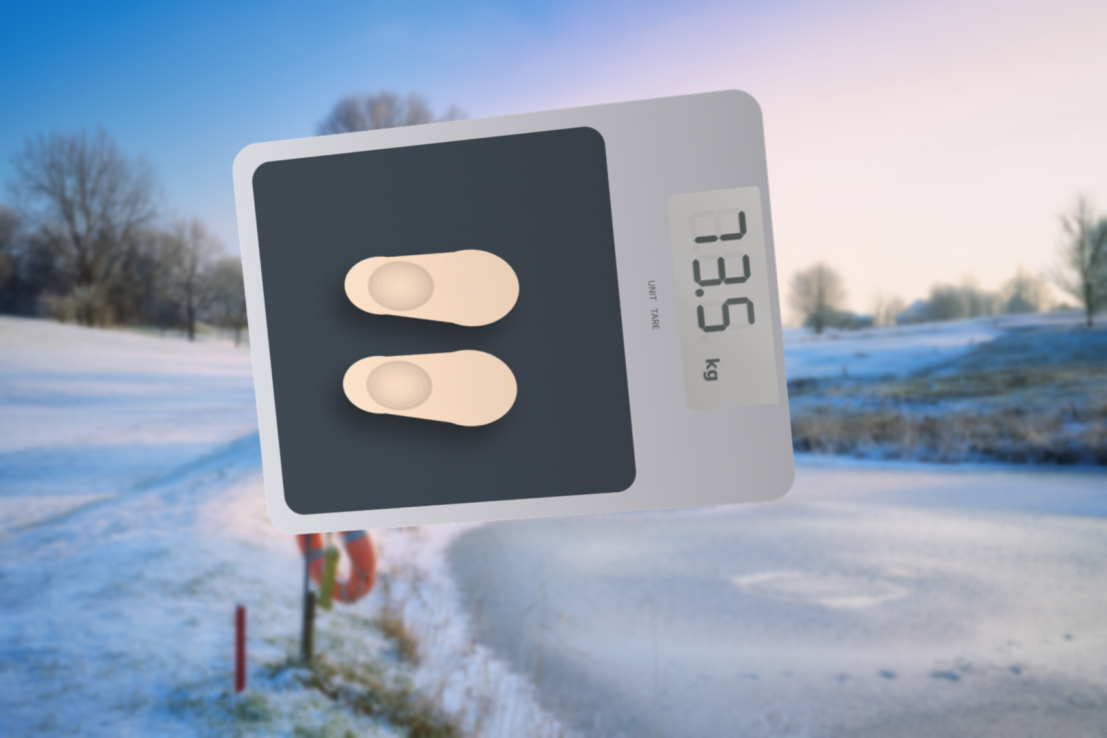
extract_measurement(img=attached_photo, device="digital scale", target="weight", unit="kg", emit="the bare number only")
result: 73.5
